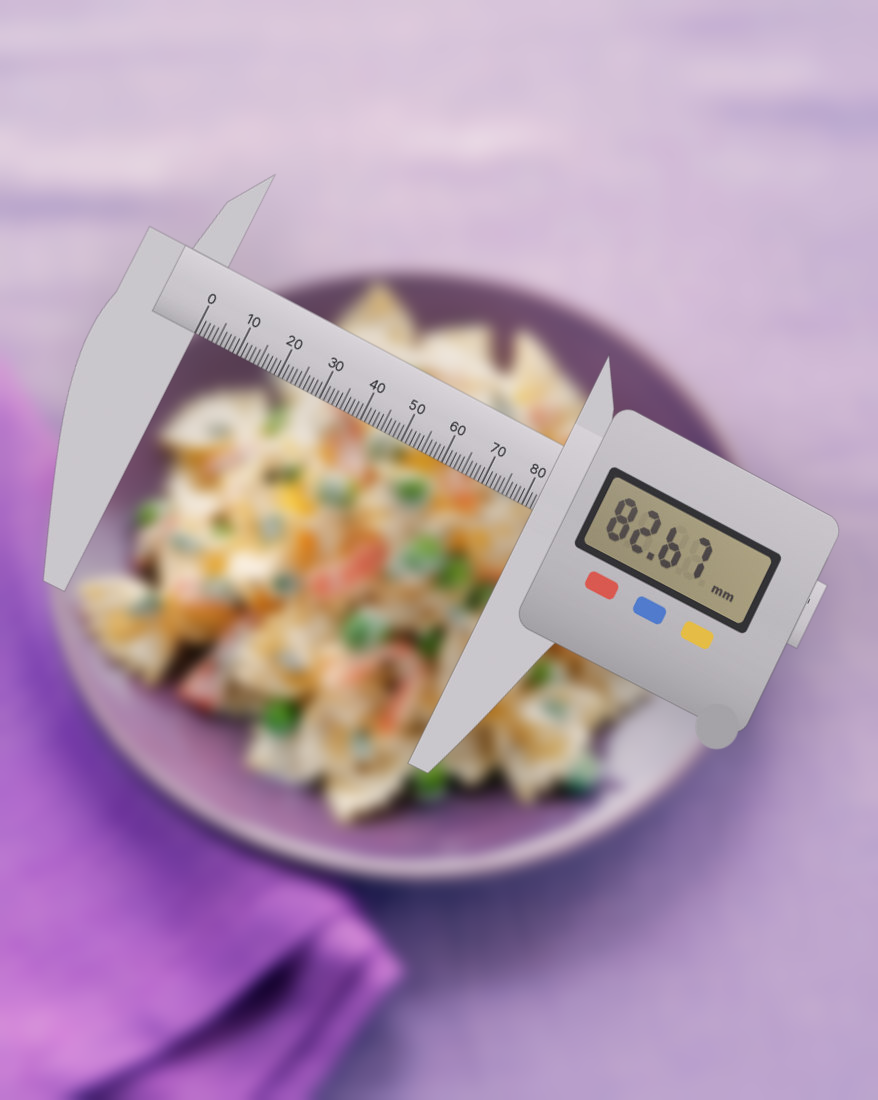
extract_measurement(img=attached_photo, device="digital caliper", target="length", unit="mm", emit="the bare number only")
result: 82.67
